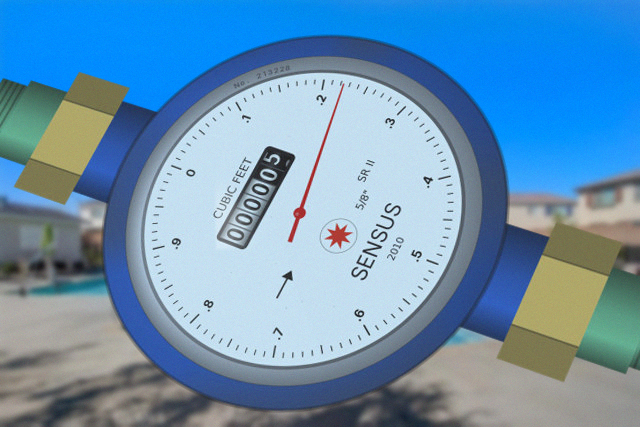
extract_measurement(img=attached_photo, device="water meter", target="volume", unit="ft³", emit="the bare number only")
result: 5.22
